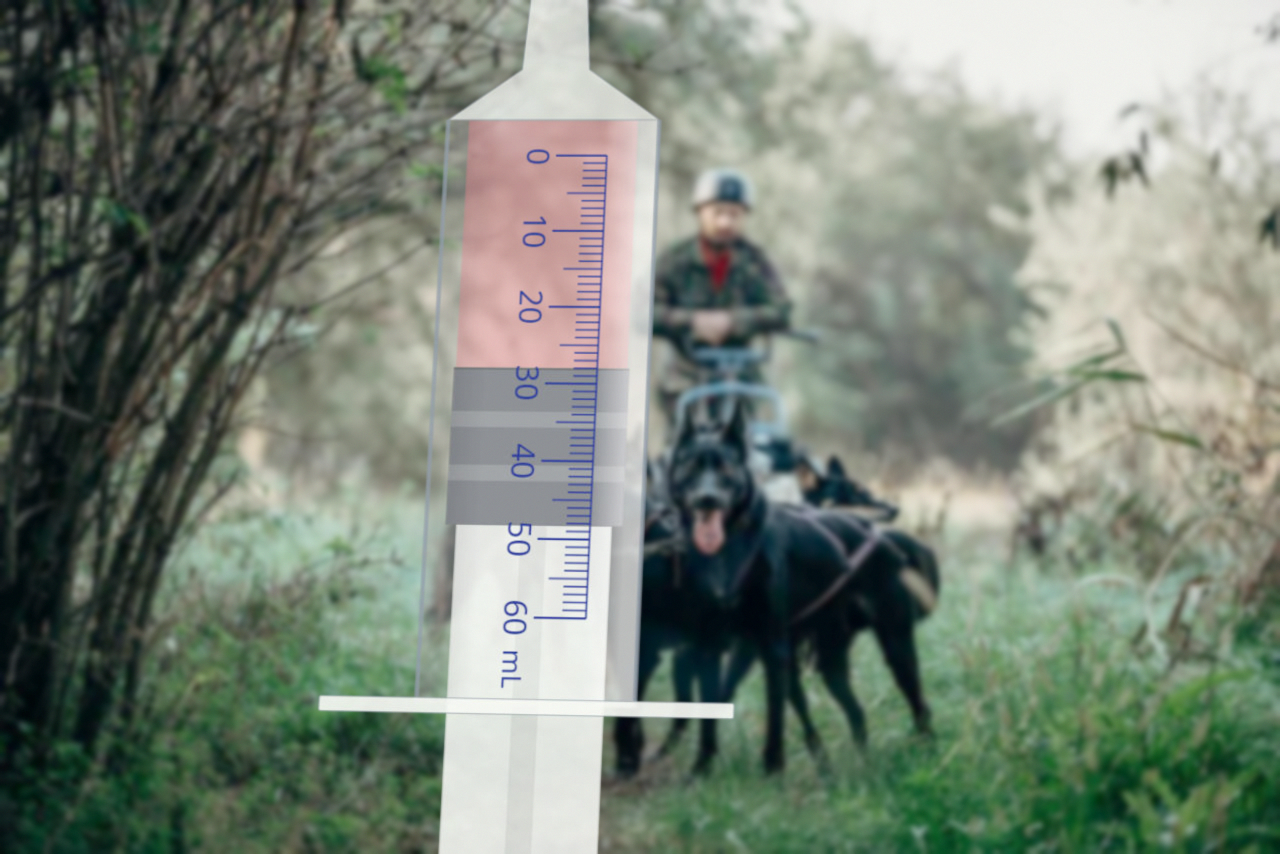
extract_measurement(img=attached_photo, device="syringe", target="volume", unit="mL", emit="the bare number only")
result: 28
